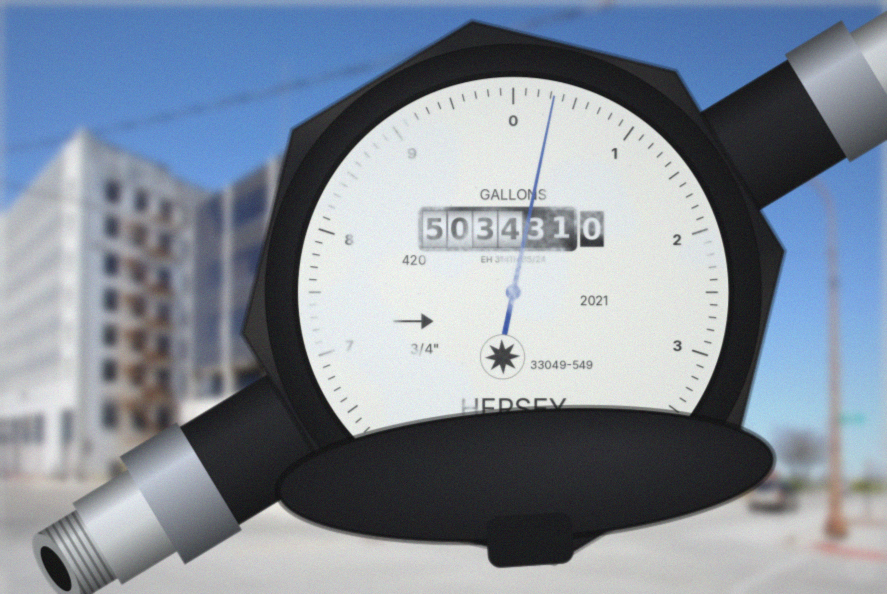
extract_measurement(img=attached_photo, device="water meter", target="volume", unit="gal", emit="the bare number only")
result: 5034310.3
